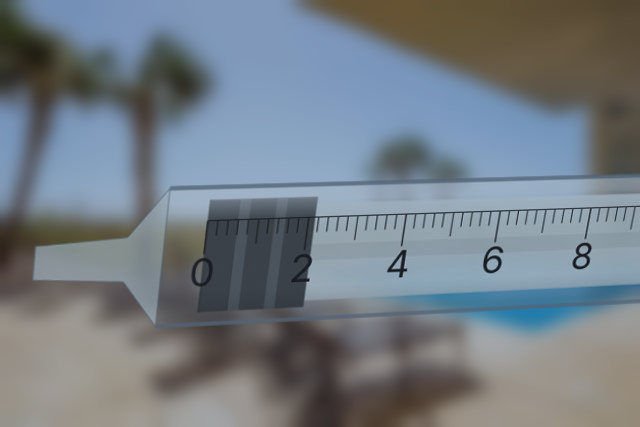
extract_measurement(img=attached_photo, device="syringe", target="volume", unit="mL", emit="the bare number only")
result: 0
